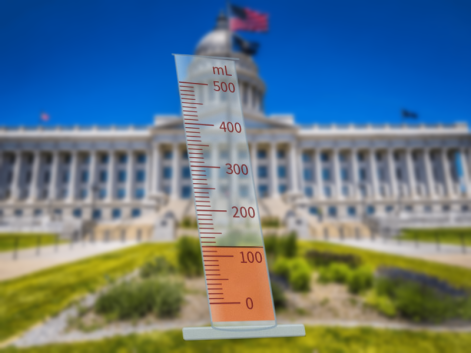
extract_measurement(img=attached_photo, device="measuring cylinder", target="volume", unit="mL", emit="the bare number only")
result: 120
